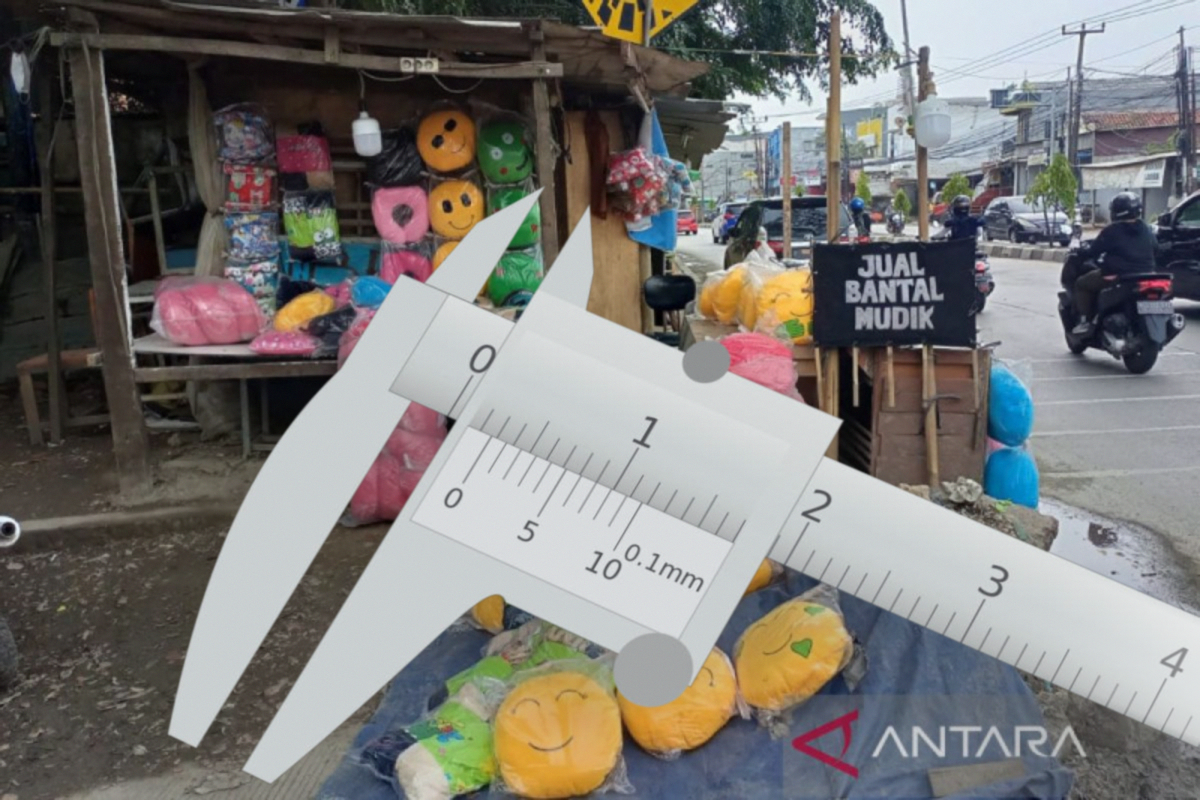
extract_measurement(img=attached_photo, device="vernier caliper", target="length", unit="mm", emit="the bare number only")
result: 2.7
